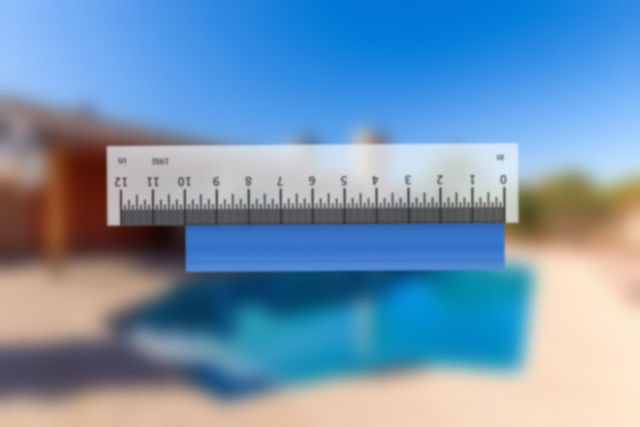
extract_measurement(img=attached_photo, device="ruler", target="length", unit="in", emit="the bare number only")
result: 10
